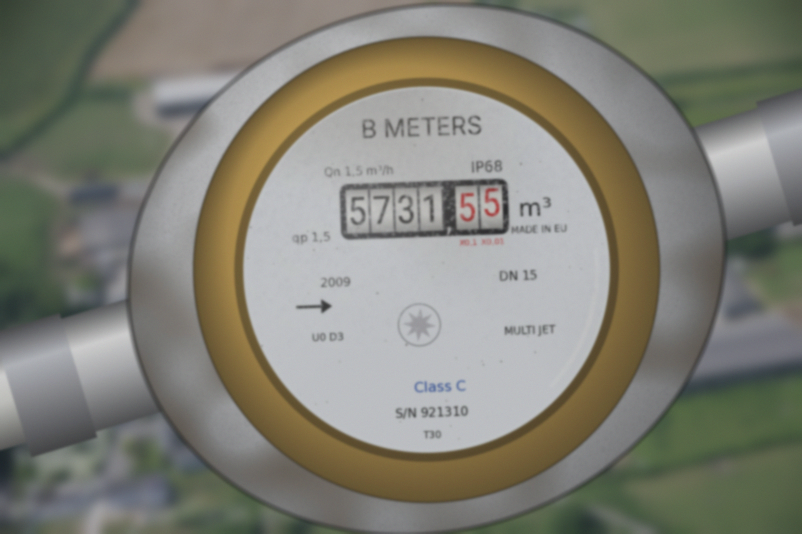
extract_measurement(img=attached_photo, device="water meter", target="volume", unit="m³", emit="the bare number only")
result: 5731.55
